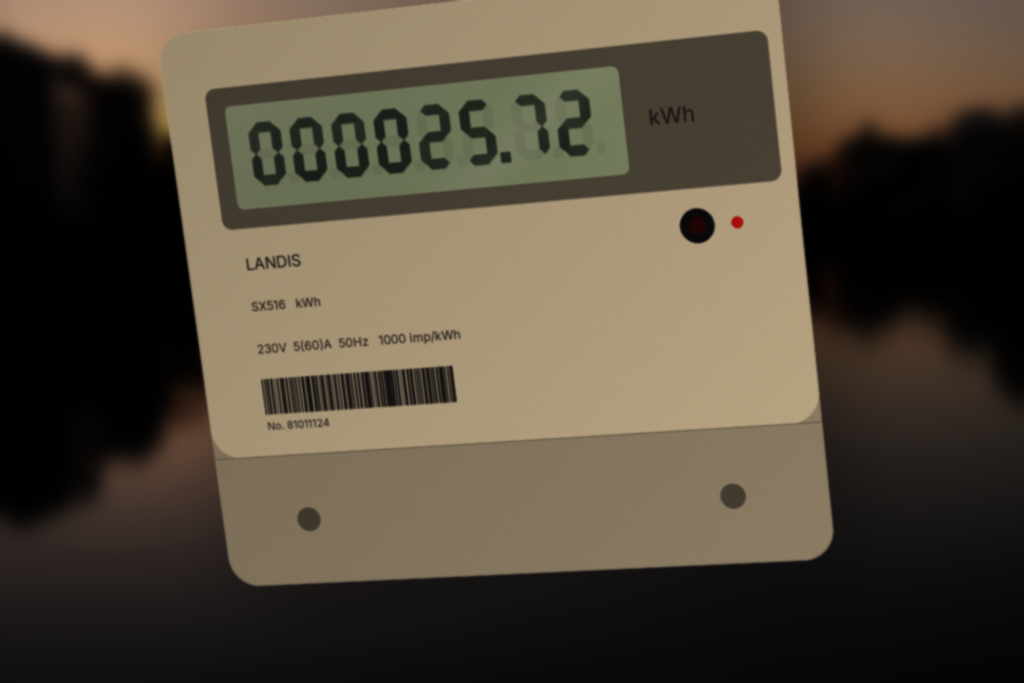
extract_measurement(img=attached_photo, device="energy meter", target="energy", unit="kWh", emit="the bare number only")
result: 25.72
